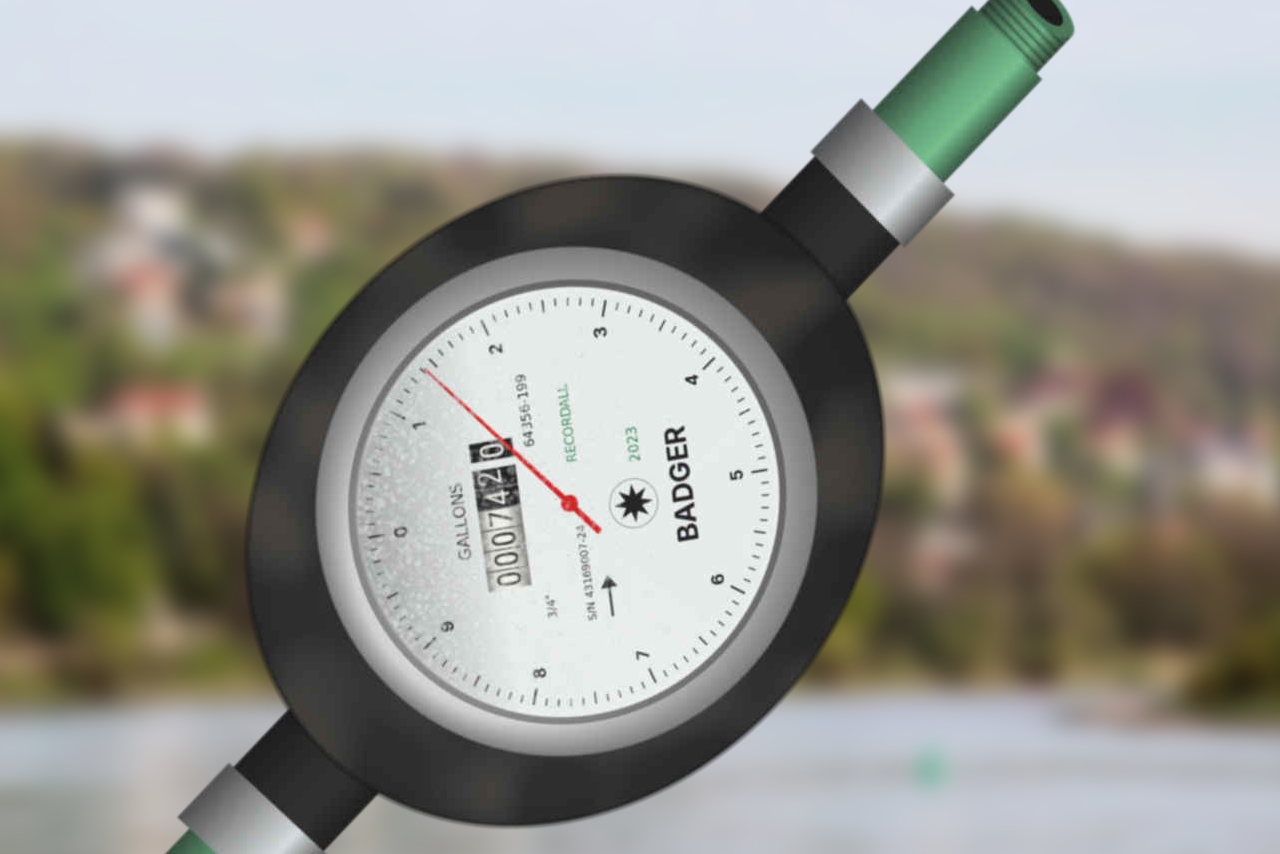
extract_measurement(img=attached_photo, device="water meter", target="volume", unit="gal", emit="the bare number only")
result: 7421.4
